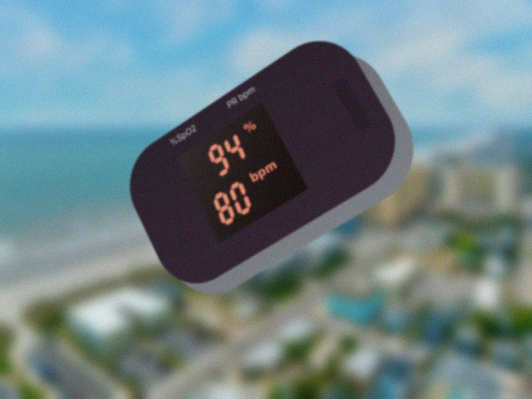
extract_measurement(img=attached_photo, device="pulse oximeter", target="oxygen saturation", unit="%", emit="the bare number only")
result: 94
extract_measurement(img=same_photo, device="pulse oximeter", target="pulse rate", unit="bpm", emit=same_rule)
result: 80
